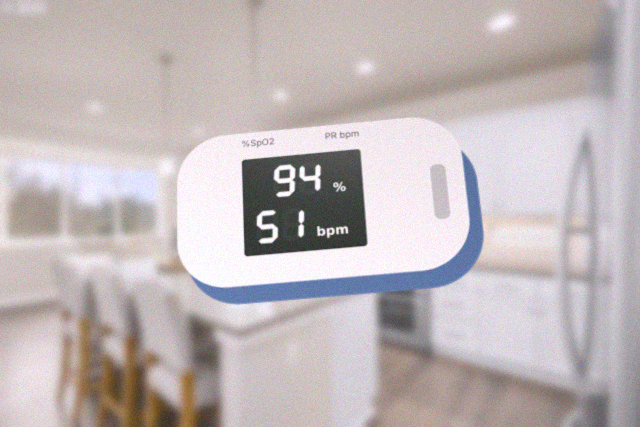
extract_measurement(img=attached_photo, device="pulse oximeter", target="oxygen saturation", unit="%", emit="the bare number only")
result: 94
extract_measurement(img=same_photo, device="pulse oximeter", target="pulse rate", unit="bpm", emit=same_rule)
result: 51
